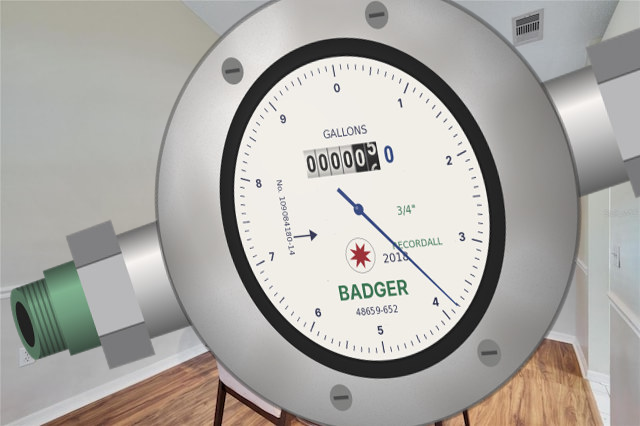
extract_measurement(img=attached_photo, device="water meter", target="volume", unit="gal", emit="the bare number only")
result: 53.8
